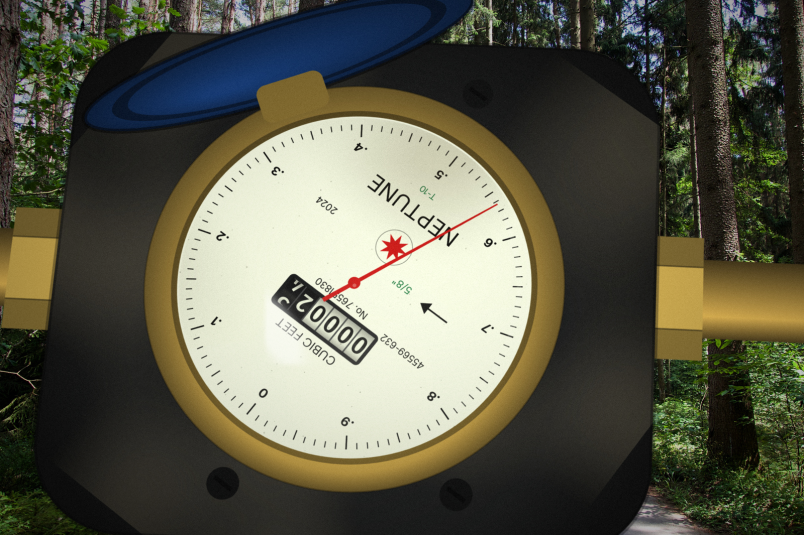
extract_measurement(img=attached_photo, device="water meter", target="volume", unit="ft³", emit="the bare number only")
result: 23.56
